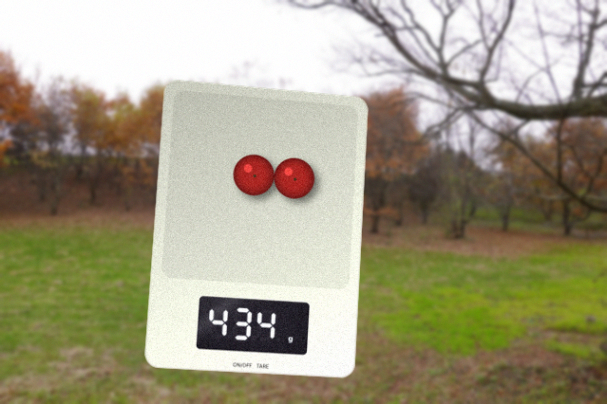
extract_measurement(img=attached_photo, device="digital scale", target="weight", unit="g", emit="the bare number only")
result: 434
